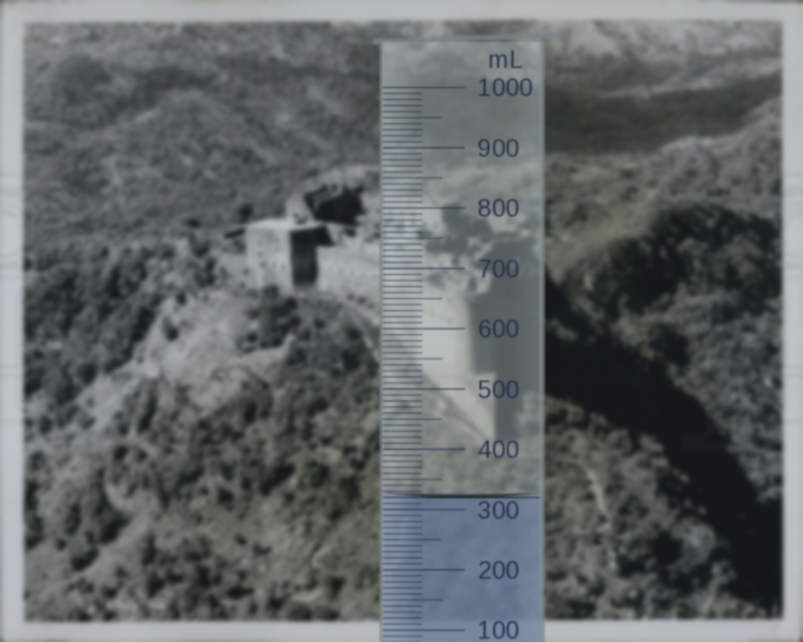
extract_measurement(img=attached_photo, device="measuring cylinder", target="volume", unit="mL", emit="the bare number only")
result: 320
